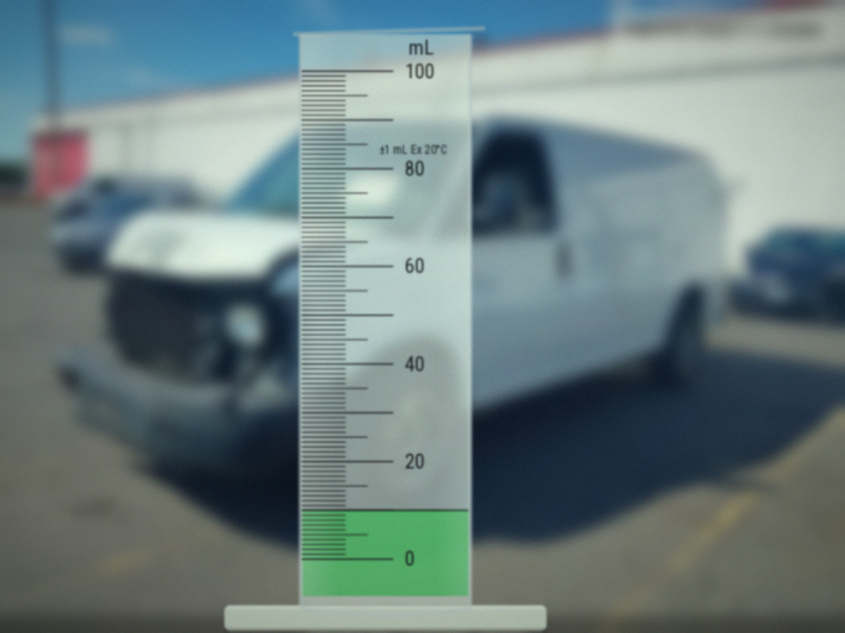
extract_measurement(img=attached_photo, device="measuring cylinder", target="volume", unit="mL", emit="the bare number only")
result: 10
